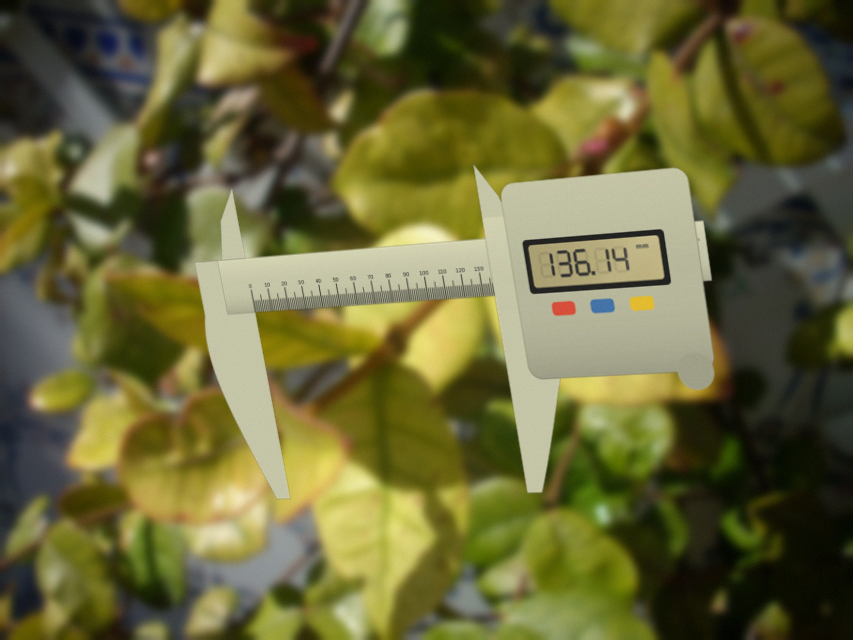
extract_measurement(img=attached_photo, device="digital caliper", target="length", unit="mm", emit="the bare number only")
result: 136.14
